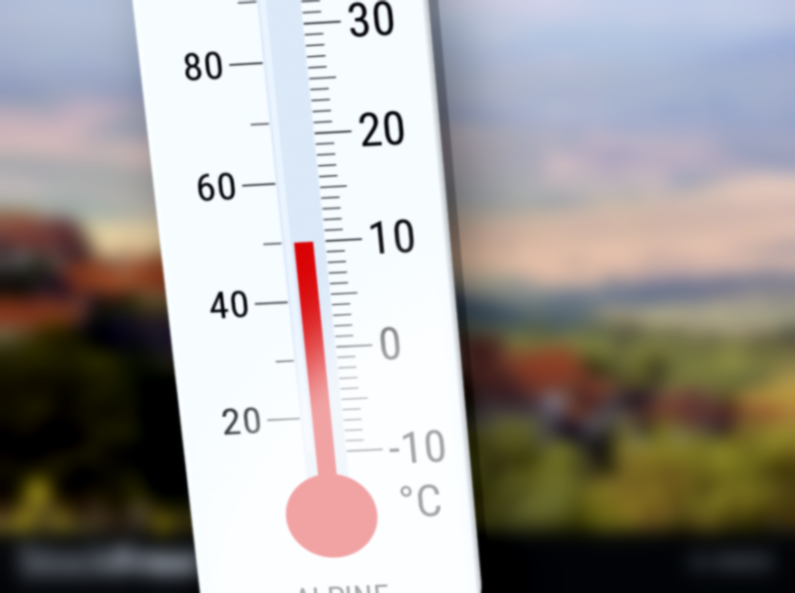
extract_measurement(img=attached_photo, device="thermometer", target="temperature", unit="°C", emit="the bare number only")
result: 10
